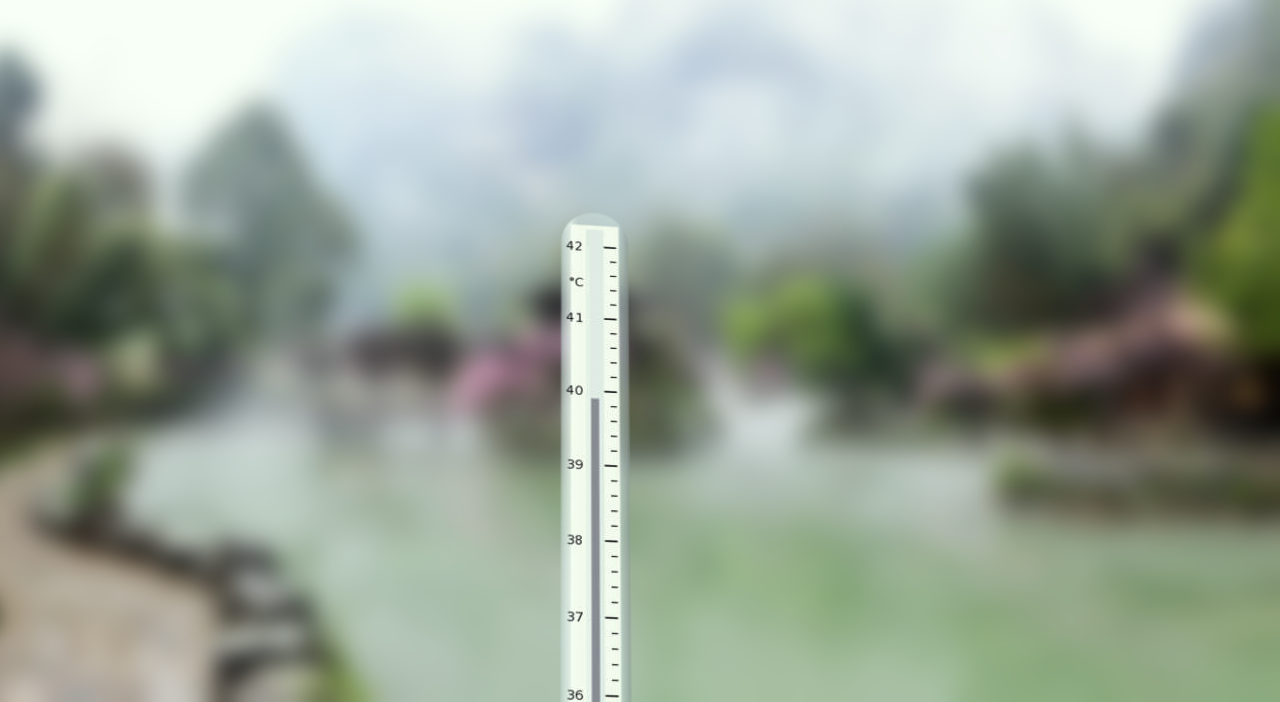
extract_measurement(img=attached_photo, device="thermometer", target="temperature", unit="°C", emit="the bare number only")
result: 39.9
